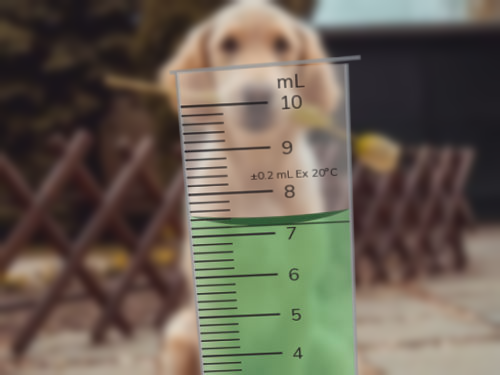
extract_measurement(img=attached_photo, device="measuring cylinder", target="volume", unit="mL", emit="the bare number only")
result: 7.2
